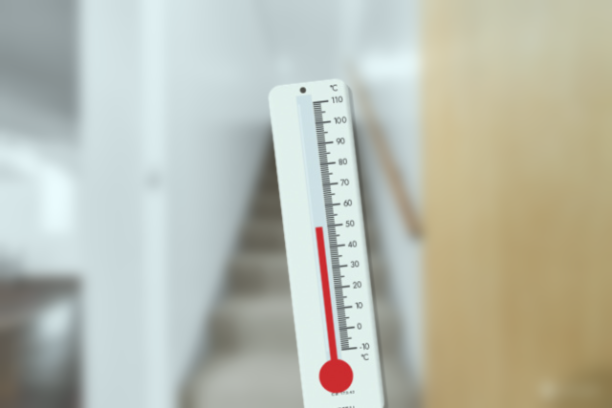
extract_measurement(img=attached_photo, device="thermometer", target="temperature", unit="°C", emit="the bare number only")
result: 50
